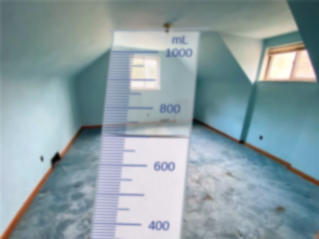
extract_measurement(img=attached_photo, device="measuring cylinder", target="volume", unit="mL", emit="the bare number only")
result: 700
